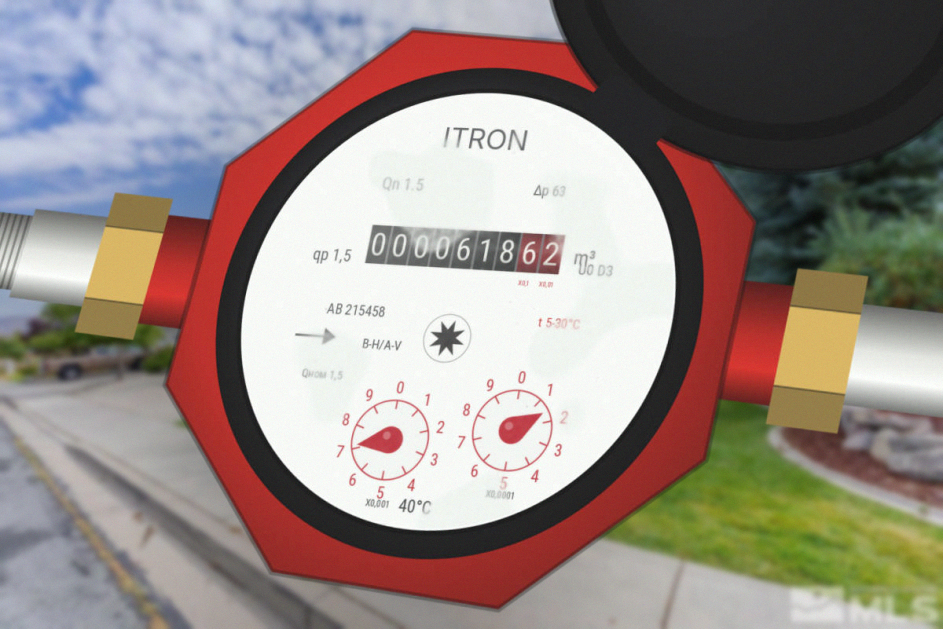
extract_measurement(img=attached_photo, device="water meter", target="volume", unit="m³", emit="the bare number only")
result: 618.6271
